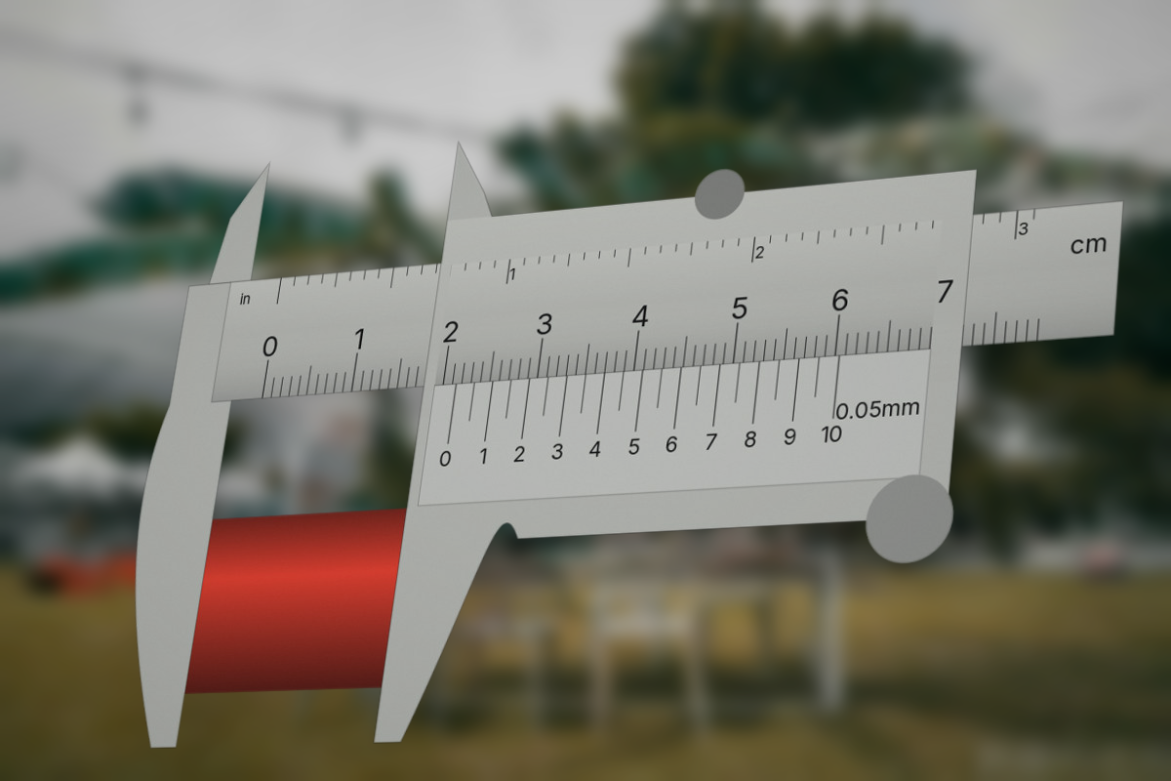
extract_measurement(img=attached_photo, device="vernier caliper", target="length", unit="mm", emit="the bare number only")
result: 21.4
